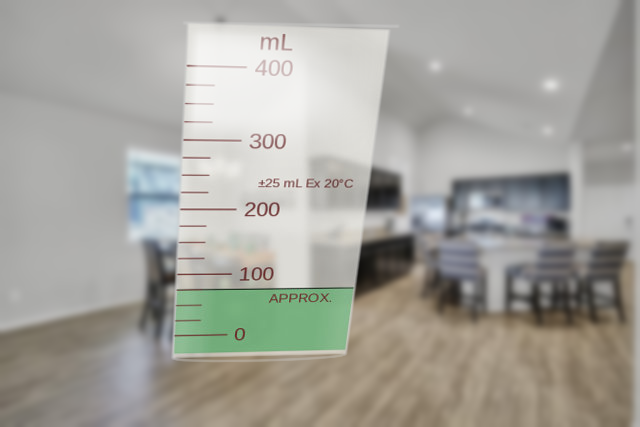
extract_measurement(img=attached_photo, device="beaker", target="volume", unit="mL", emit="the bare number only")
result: 75
